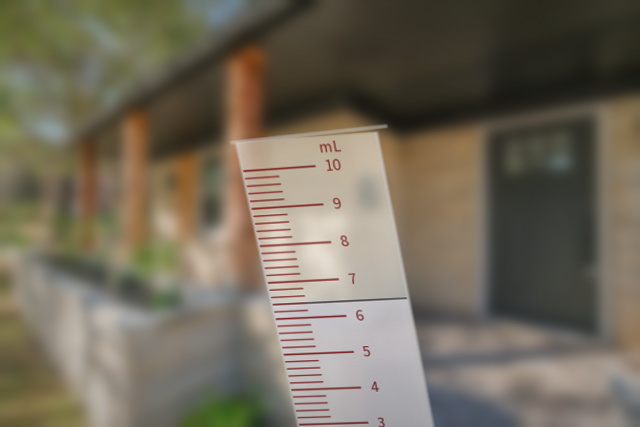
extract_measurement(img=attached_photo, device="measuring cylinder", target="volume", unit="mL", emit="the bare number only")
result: 6.4
